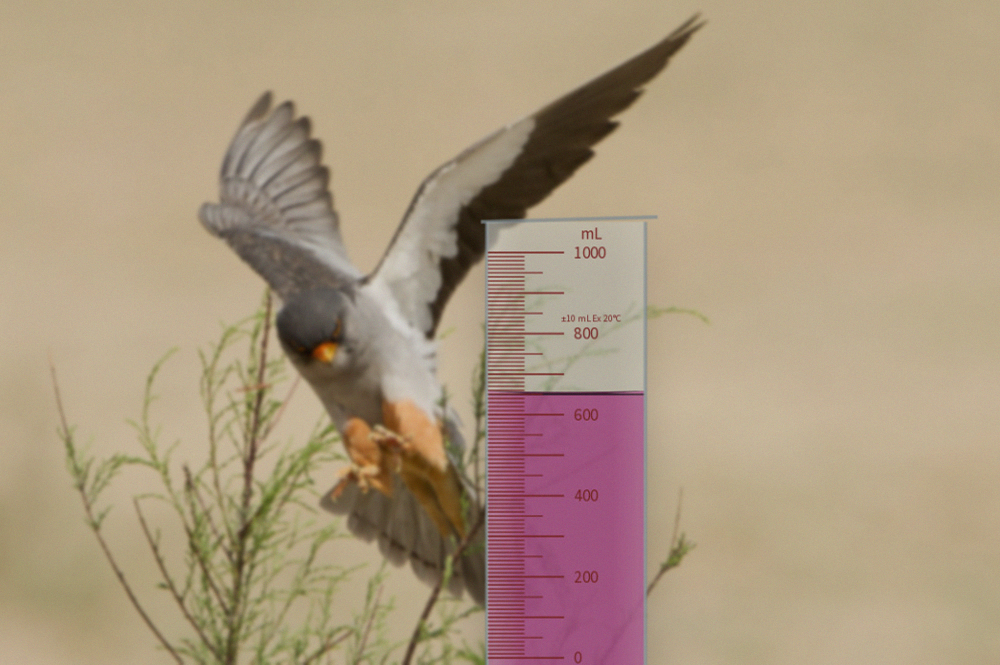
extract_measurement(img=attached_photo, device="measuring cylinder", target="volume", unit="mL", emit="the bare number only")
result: 650
